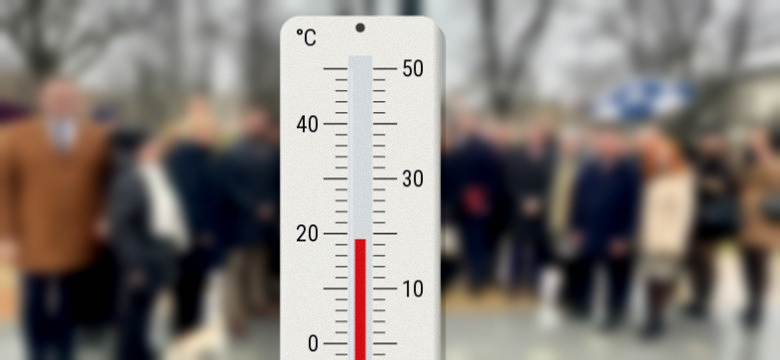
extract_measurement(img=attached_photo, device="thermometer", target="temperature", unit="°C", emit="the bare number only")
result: 19
